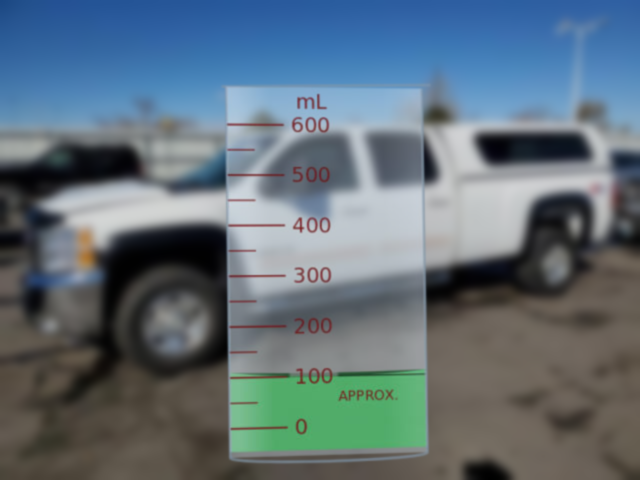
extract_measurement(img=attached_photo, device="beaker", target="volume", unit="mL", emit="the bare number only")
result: 100
